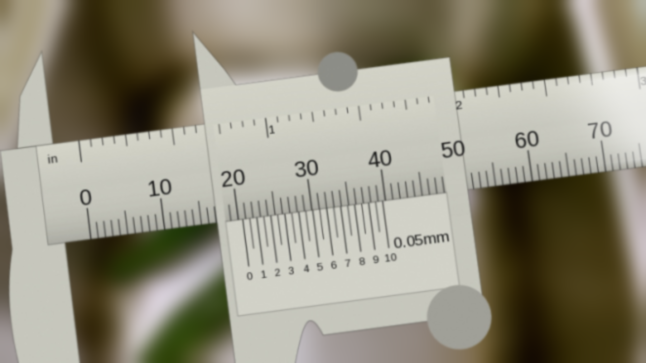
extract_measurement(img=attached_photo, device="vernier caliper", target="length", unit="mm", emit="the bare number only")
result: 20.6
